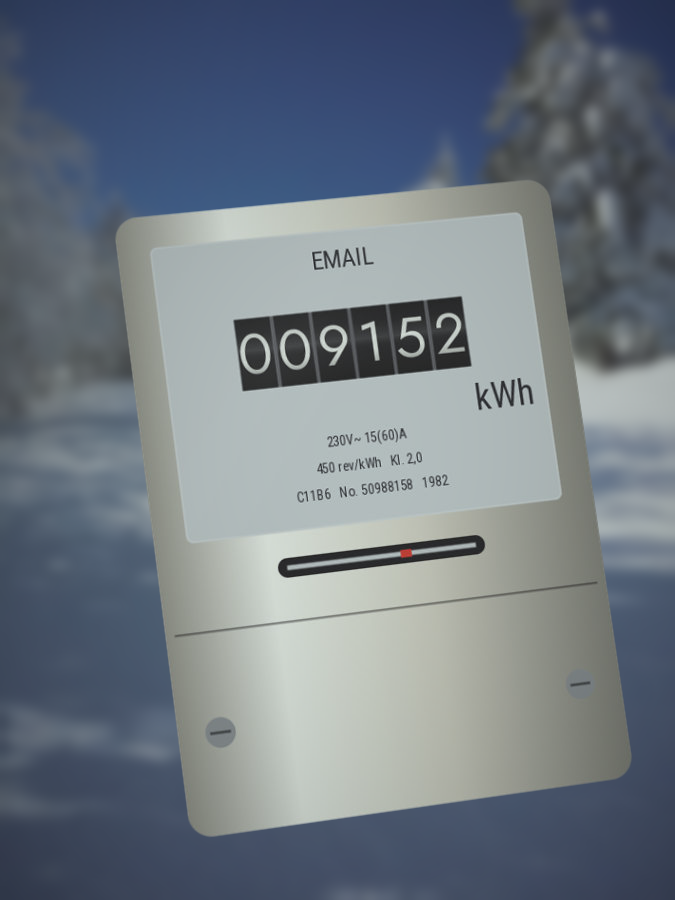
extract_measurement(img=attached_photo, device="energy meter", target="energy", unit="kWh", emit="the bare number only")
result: 9152
